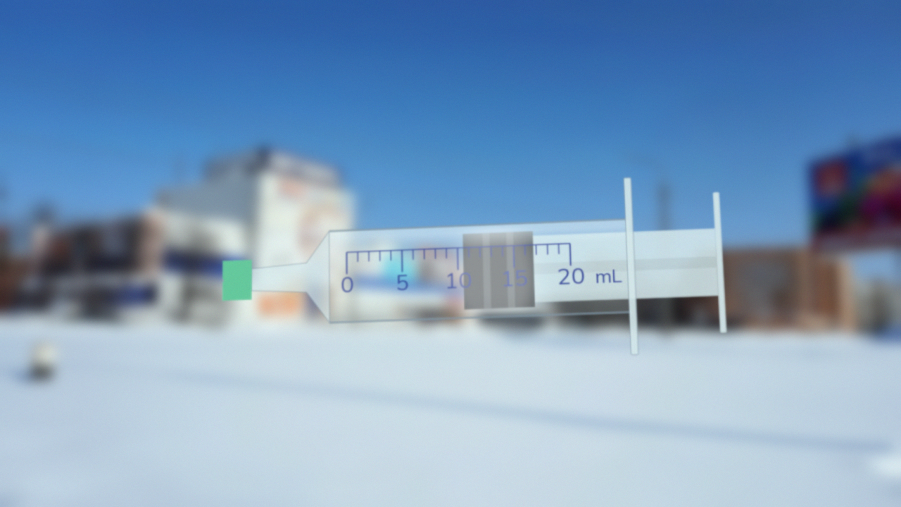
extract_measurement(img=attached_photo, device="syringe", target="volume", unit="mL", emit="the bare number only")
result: 10.5
